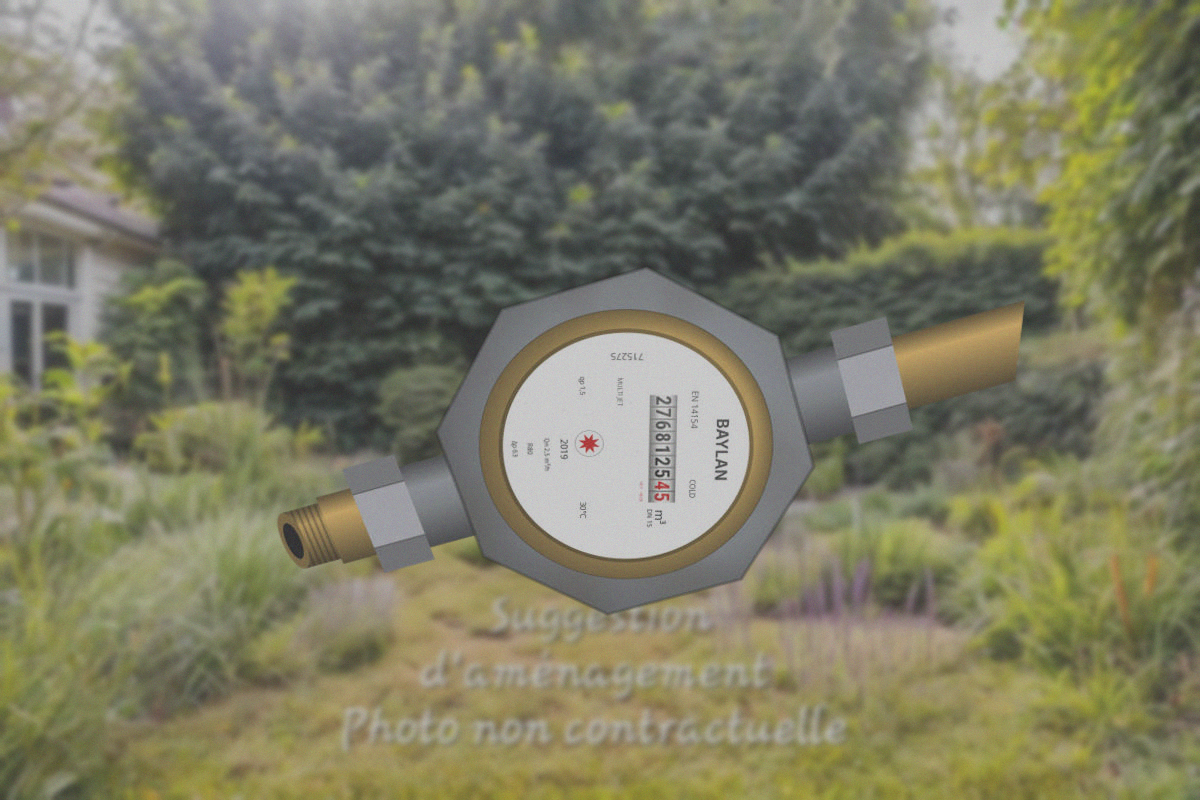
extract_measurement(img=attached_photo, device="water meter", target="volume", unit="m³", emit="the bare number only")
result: 2768125.45
